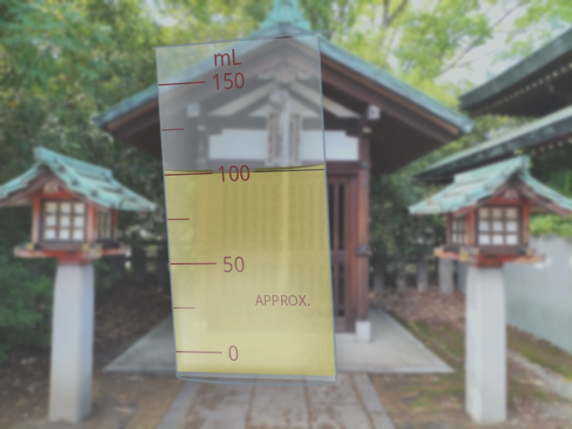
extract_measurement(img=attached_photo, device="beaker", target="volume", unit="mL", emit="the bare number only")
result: 100
